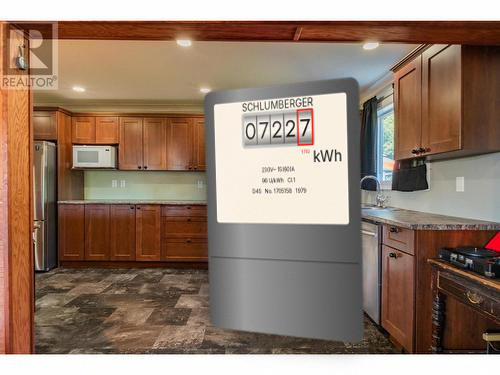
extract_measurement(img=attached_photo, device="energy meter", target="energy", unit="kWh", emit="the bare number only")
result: 722.7
